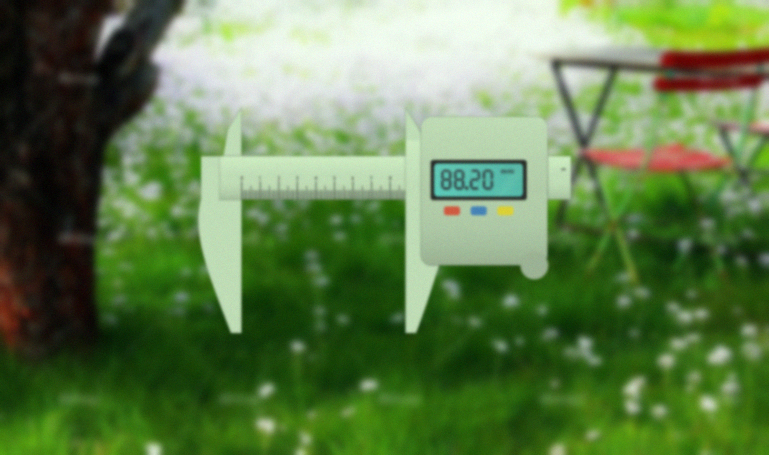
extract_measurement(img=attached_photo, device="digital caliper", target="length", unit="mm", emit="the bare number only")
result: 88.20
